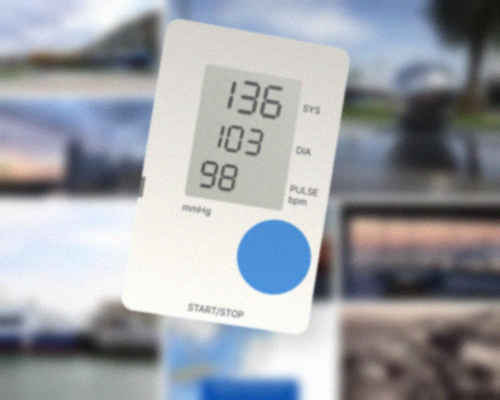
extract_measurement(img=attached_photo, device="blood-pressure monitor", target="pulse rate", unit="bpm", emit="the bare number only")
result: 98
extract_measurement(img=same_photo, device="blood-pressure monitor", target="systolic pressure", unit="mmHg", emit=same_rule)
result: 136
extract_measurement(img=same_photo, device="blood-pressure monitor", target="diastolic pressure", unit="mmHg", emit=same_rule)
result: 103
